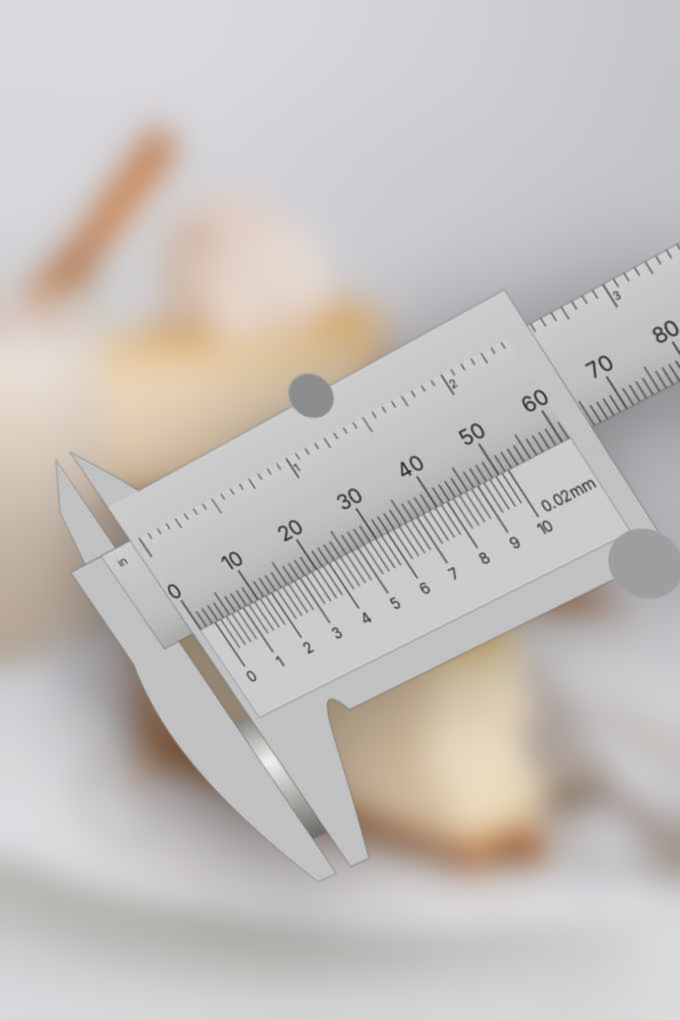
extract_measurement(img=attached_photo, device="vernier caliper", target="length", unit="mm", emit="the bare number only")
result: 2.5
